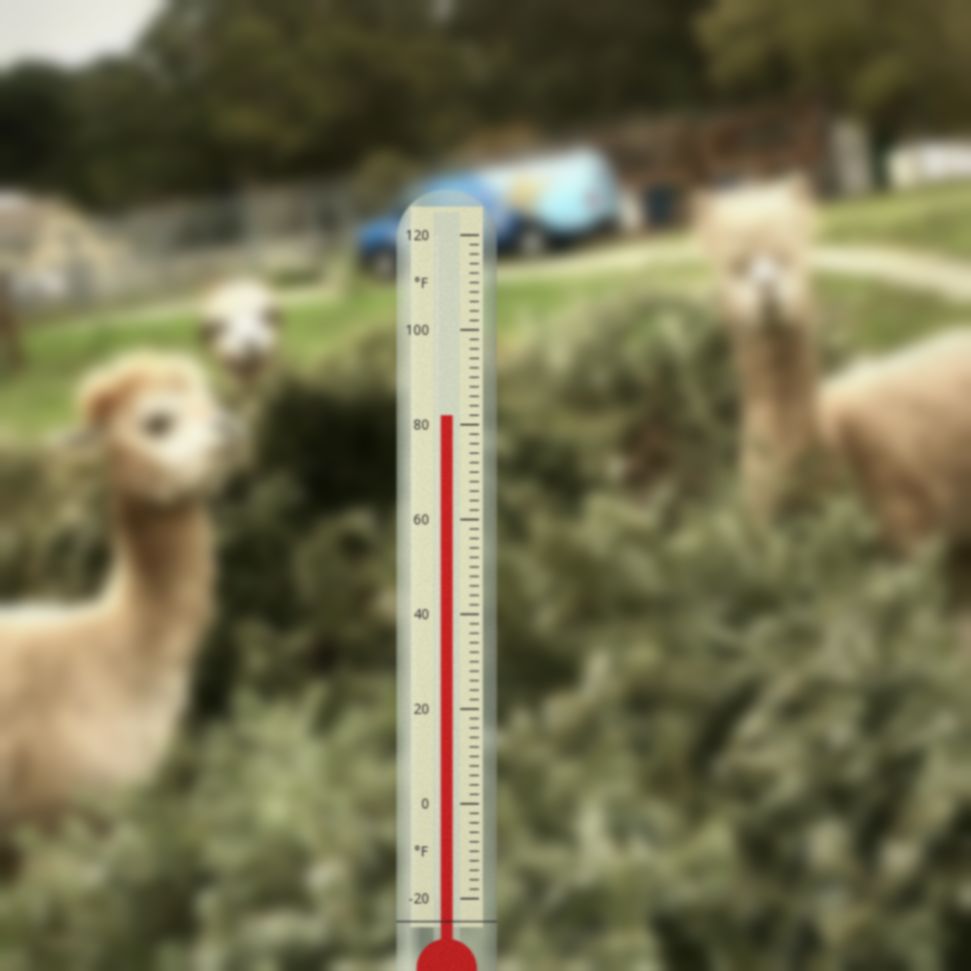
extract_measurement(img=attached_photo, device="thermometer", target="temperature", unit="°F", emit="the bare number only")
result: 82
